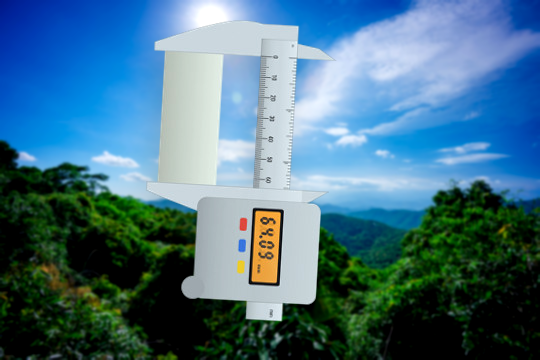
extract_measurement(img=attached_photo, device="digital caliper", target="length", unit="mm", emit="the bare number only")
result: 64.09
